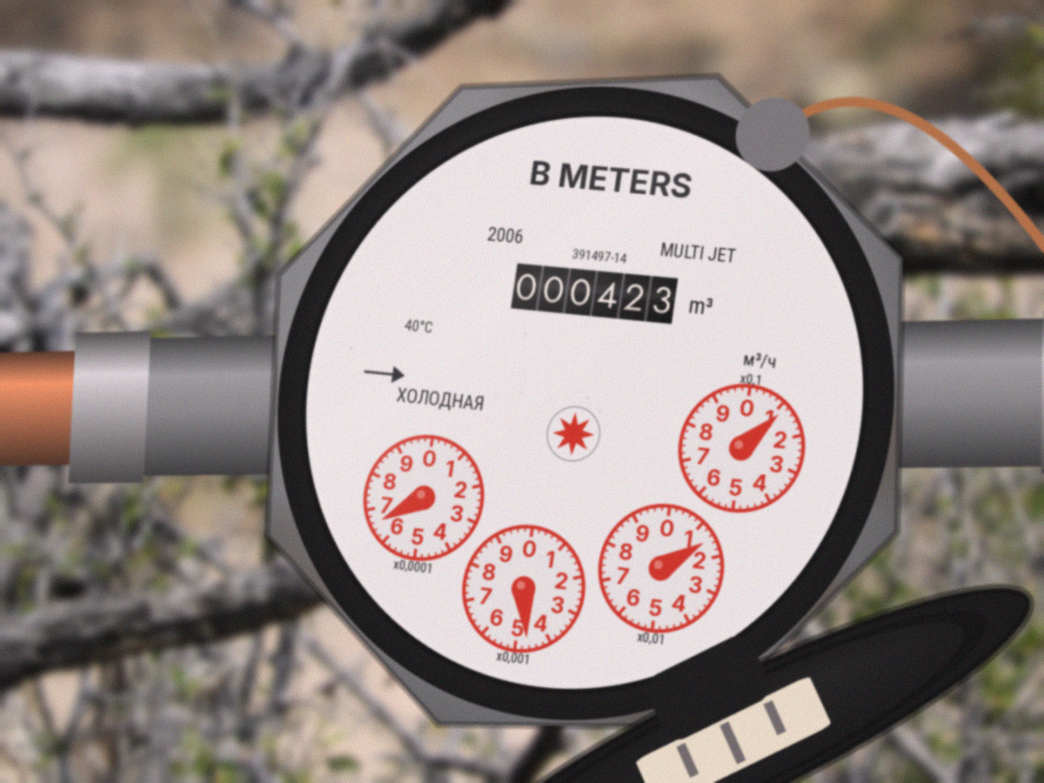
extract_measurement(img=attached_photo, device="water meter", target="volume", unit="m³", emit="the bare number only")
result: 423.1146
